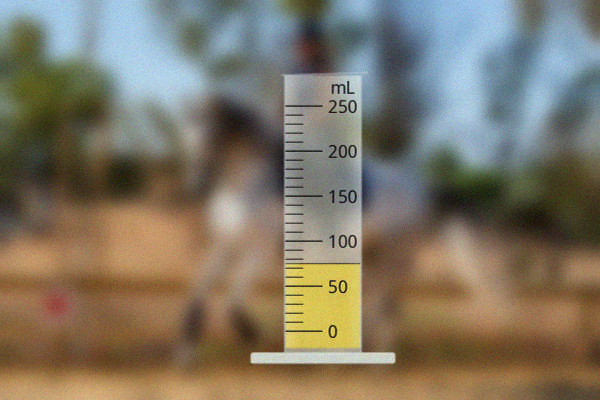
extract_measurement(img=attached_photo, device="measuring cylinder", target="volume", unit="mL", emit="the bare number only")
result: 75
